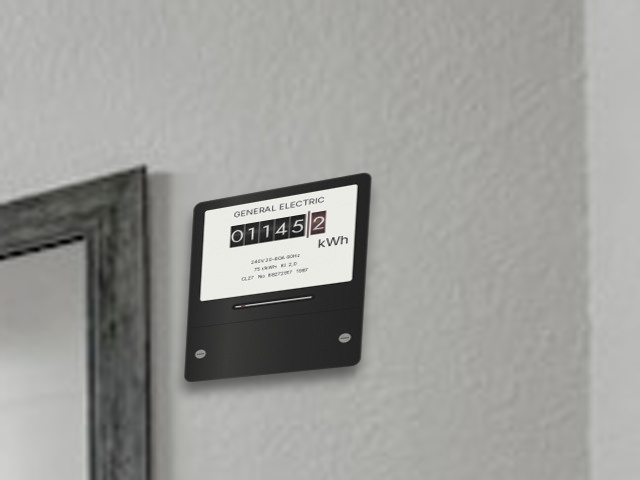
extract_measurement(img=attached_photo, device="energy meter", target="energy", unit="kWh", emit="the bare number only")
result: 1145.2
